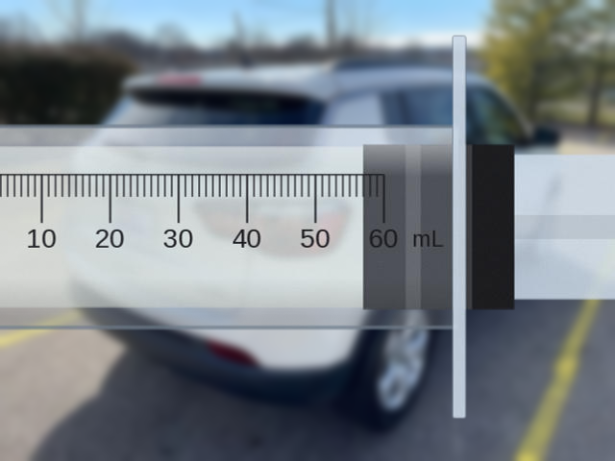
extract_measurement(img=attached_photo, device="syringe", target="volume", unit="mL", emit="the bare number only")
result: 57
